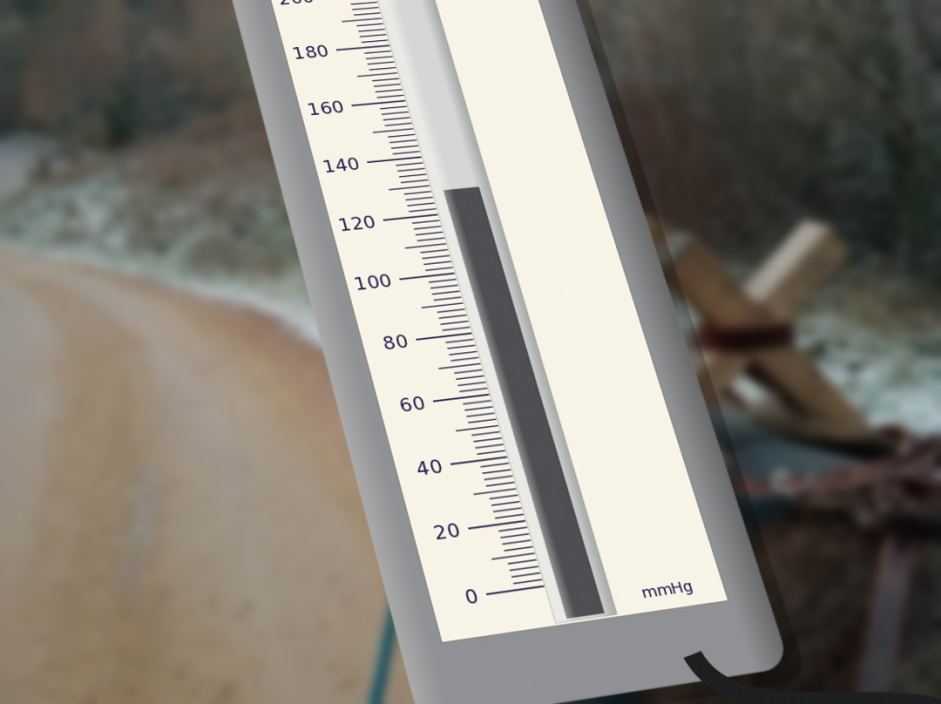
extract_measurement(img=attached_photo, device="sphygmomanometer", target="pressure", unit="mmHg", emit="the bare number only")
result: 128
